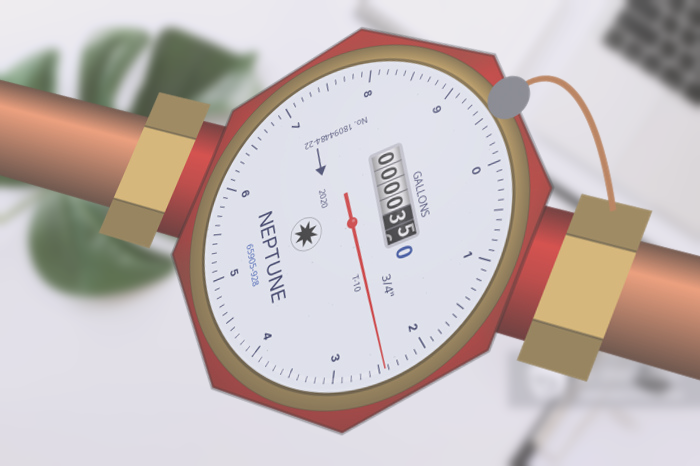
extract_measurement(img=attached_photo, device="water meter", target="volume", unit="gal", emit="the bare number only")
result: 352.4
